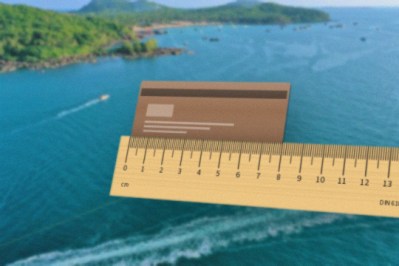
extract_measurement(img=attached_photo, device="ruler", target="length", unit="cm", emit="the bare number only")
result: 8
